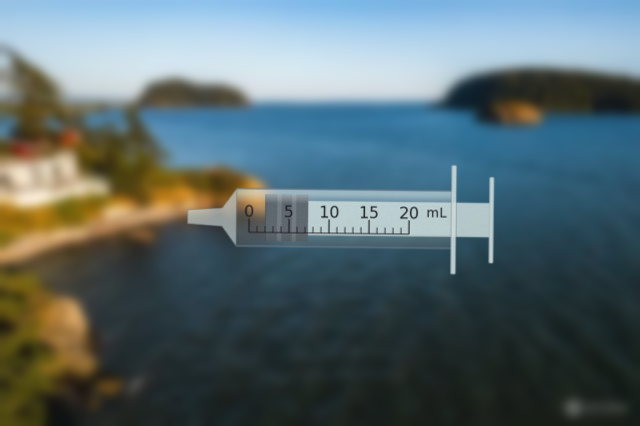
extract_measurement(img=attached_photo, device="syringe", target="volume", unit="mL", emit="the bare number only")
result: 2
